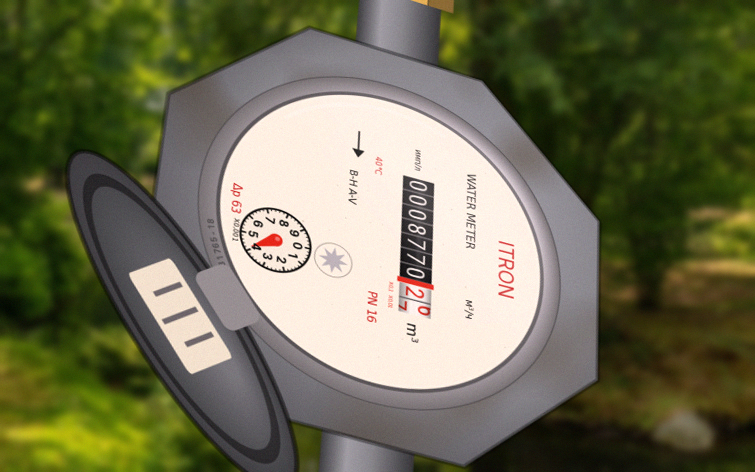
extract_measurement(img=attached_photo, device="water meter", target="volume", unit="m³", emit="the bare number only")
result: 8770.264
